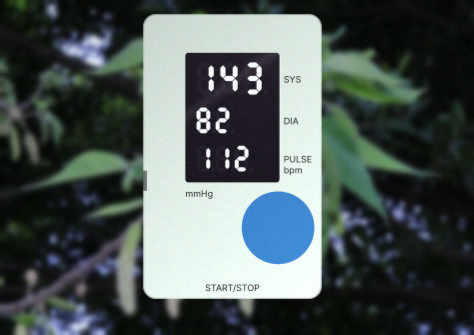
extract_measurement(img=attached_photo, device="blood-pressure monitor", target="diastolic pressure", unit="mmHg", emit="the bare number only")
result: 82
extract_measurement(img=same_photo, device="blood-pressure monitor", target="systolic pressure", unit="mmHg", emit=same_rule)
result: 143
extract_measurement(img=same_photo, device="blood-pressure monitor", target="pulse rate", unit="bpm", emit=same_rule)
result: 112
